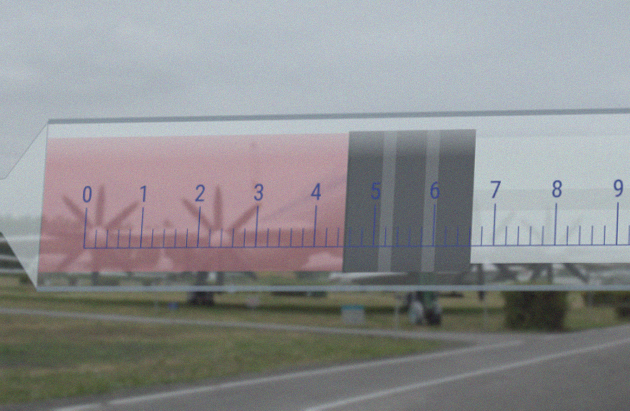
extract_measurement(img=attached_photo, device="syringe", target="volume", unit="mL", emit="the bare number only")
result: 4.5
